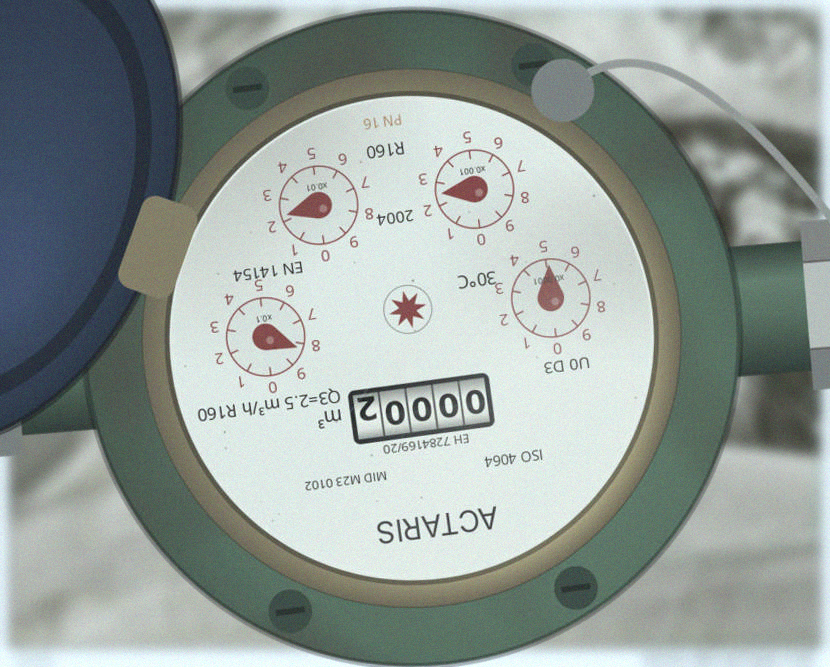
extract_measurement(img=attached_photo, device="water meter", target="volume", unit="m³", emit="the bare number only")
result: 1.8225
